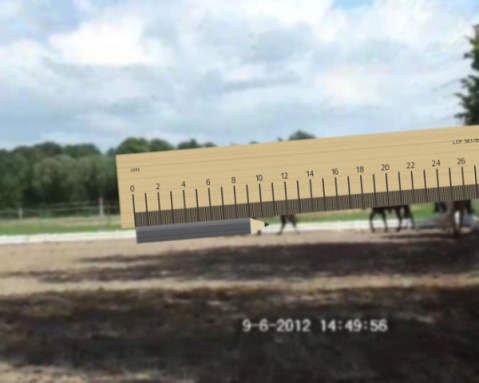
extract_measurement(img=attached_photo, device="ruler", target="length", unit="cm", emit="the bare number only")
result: 10.5
